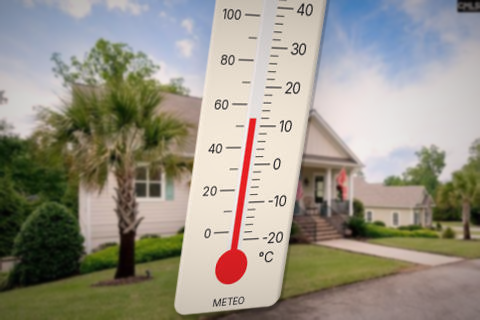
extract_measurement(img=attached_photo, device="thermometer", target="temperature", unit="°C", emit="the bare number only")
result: 12
